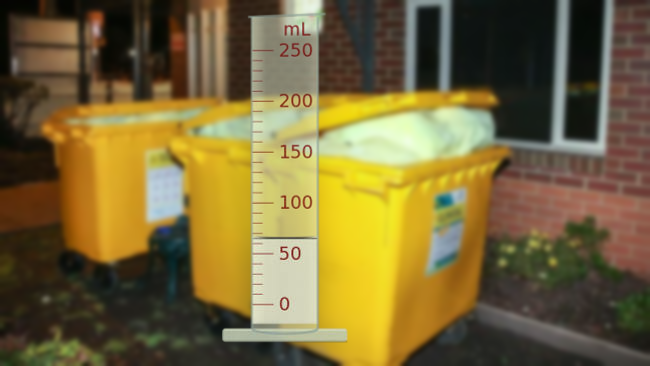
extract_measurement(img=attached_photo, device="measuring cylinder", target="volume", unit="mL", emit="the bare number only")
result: 65
